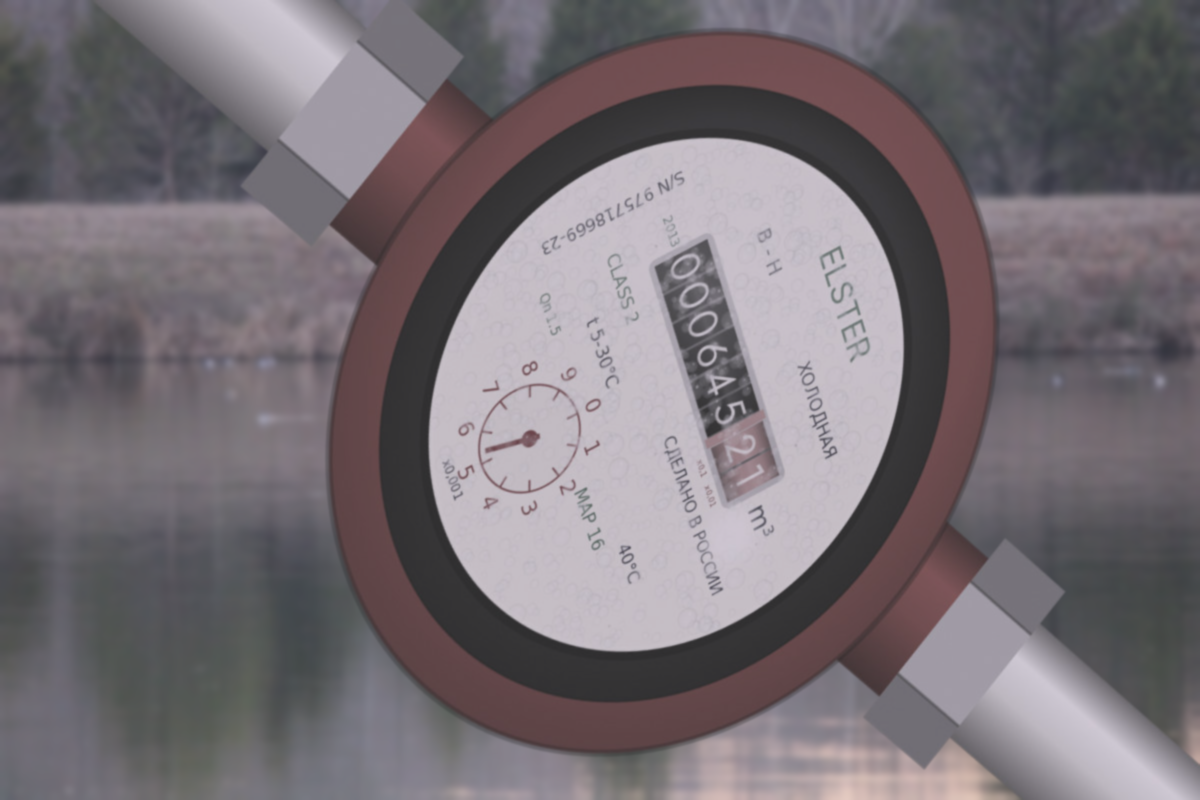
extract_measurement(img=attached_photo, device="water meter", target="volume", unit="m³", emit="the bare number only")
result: 645.215
